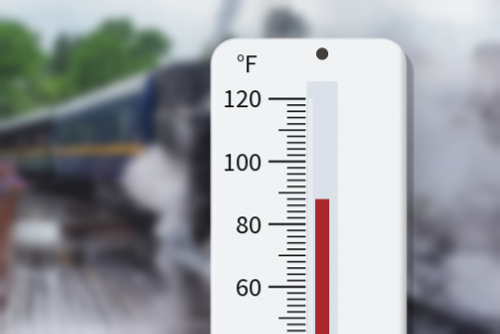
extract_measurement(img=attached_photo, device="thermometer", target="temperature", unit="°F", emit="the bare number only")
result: 88
